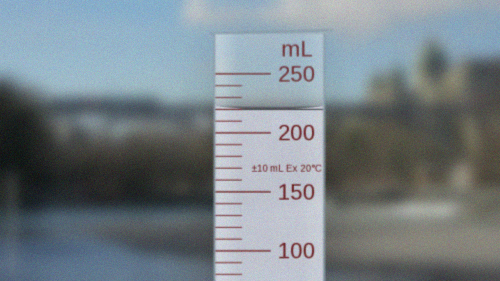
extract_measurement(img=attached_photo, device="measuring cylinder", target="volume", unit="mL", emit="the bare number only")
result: 220
